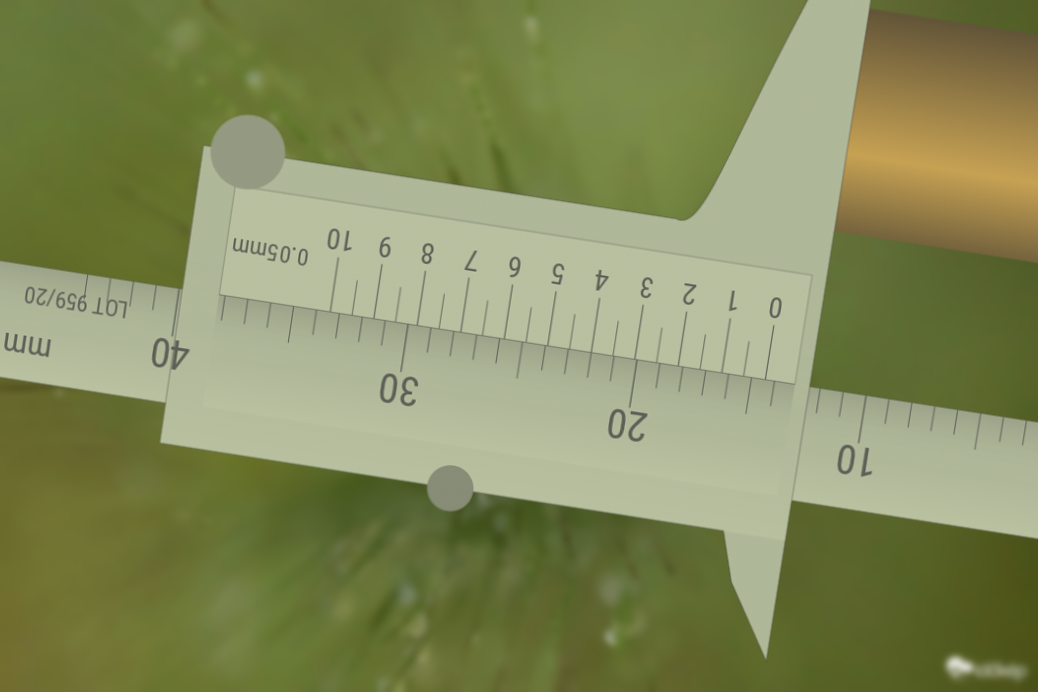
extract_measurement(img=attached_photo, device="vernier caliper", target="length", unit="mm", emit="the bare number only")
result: 14.4
